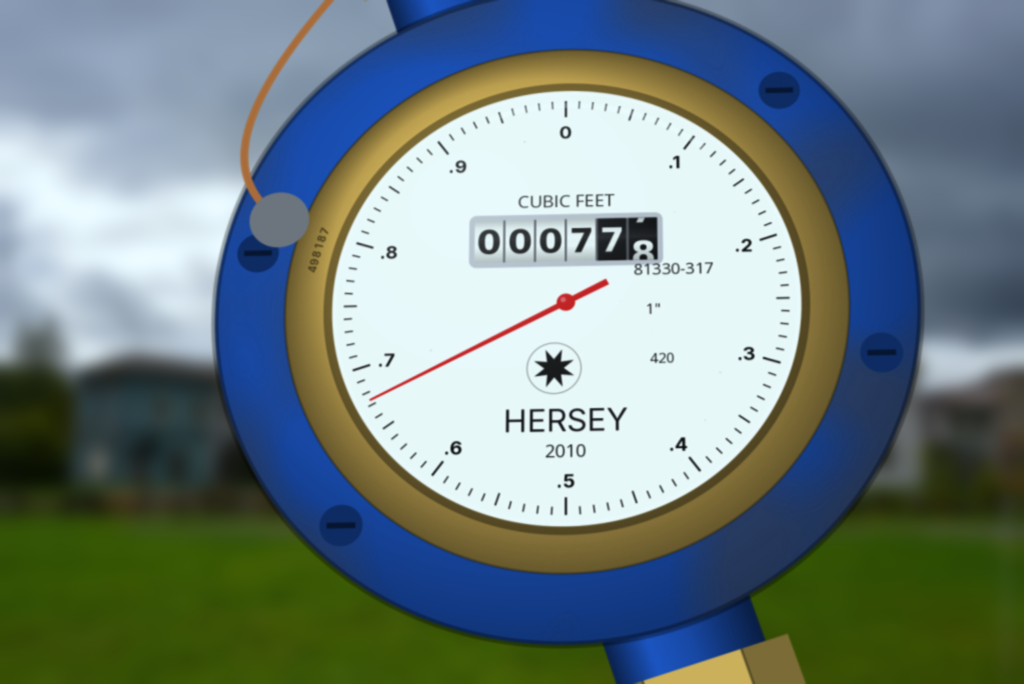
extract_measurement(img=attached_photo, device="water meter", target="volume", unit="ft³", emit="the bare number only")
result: 777.67
